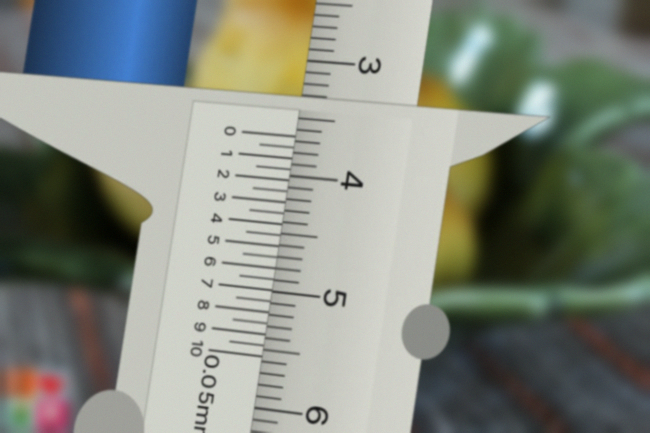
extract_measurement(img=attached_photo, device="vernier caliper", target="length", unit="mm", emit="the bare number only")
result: 36.6
